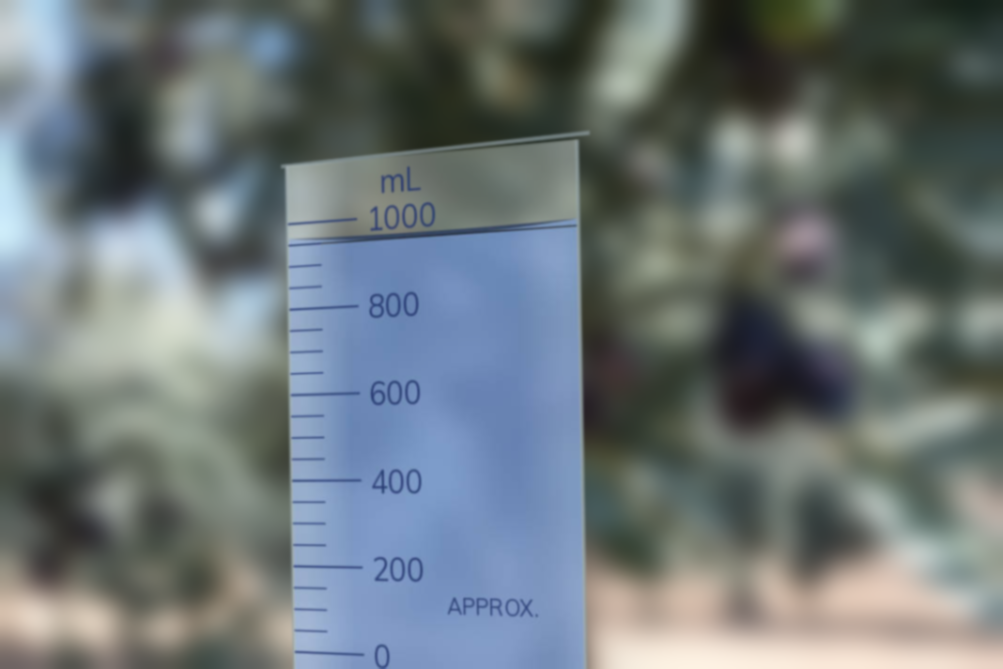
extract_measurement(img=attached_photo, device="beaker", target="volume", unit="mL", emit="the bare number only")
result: 950
